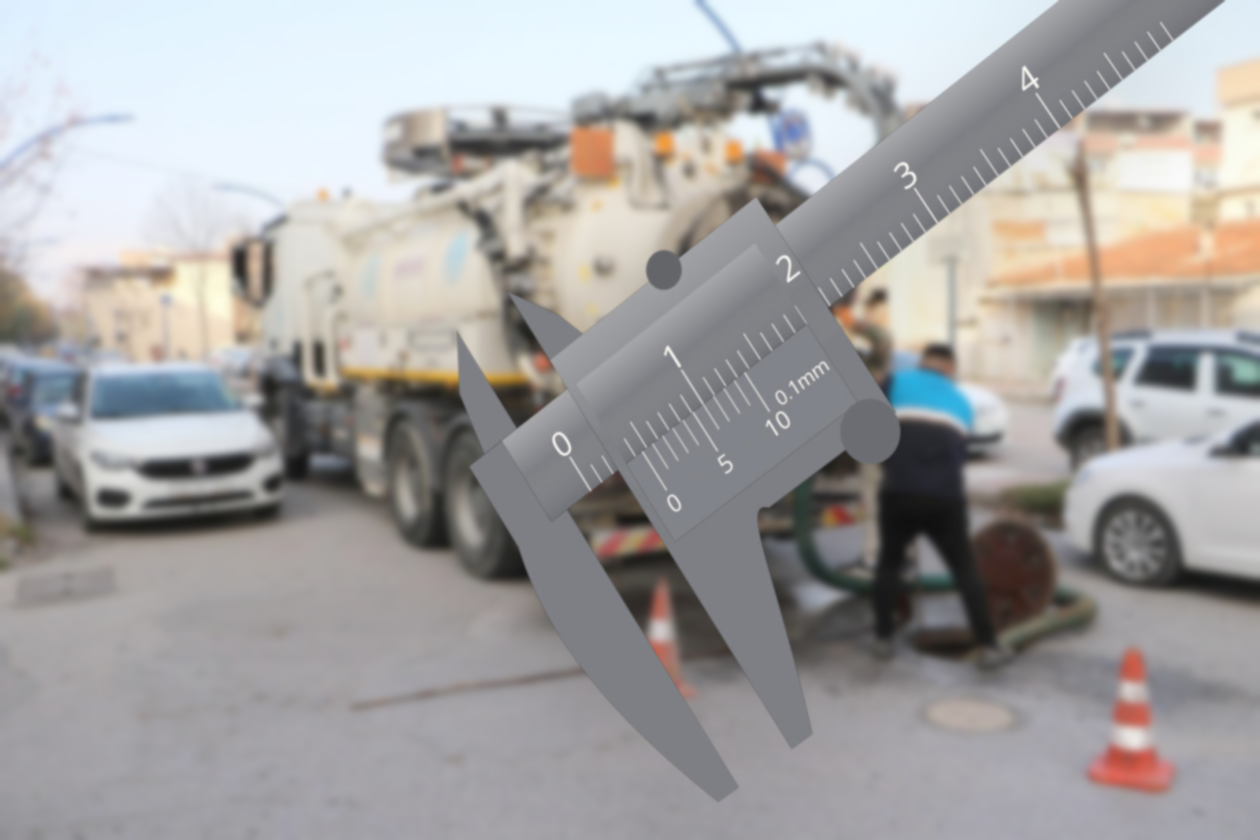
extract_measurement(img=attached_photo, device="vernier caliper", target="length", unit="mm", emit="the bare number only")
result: 4.6
